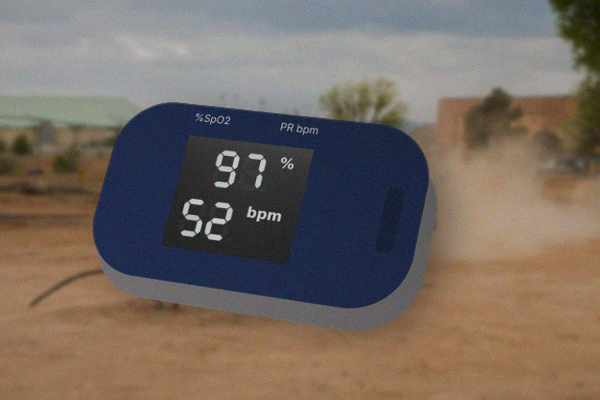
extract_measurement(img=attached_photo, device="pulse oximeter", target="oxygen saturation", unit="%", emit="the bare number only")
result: 97
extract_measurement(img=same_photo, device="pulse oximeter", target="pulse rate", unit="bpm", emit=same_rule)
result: 52
